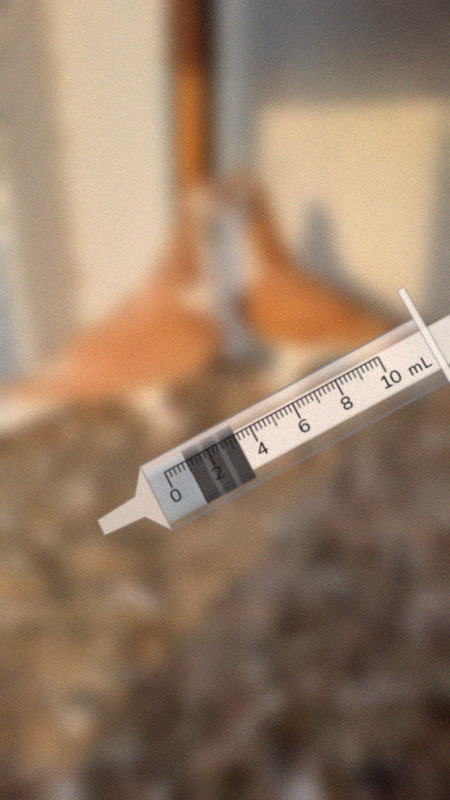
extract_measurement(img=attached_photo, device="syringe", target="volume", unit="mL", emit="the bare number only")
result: 1
